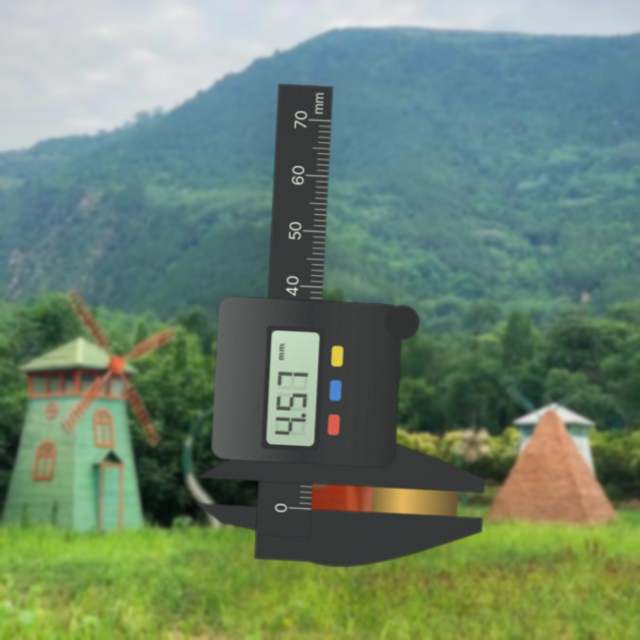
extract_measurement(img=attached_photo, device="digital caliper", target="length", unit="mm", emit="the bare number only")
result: 4.57
